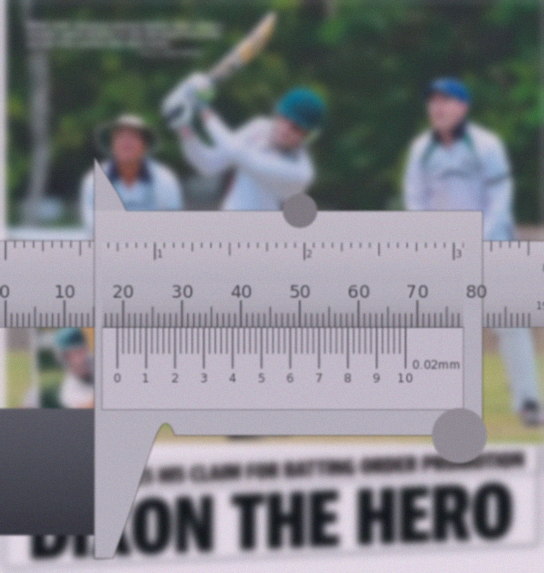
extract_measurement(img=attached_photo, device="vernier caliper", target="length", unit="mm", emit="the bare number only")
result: 19.0
